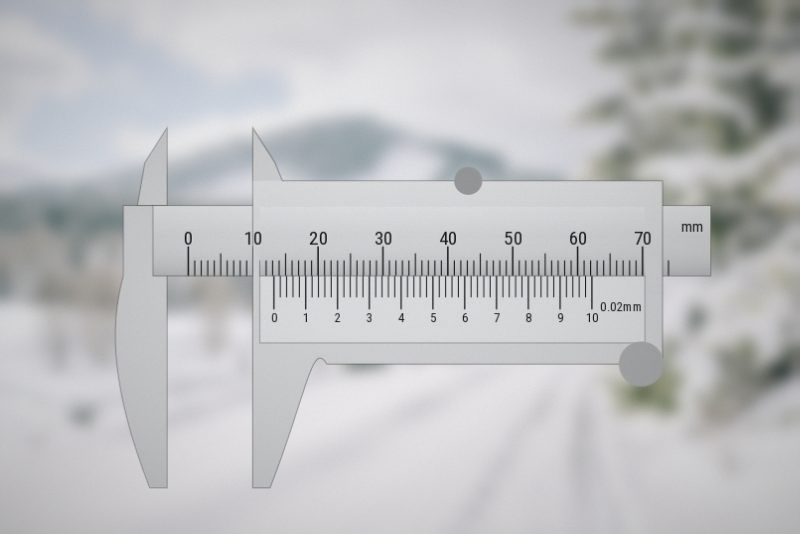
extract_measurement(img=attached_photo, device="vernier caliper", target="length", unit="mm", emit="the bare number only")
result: 13.2
